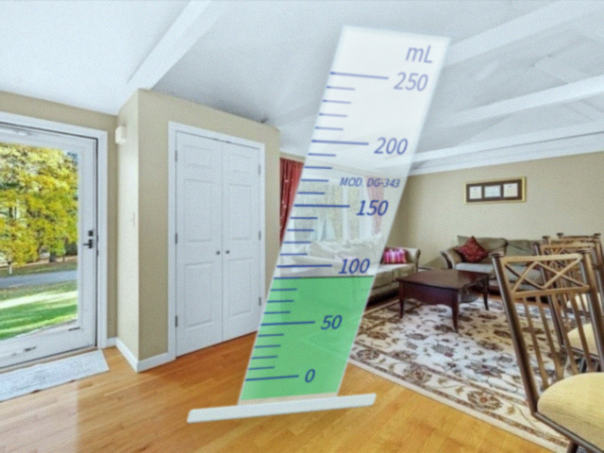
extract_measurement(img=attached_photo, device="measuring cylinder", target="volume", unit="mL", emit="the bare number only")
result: 90
